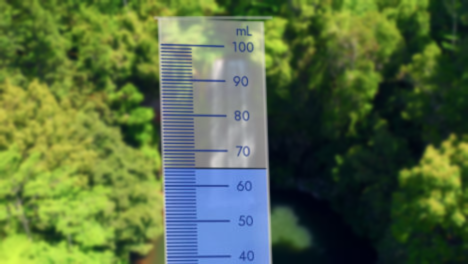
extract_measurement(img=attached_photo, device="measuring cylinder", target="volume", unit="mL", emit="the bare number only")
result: 65
